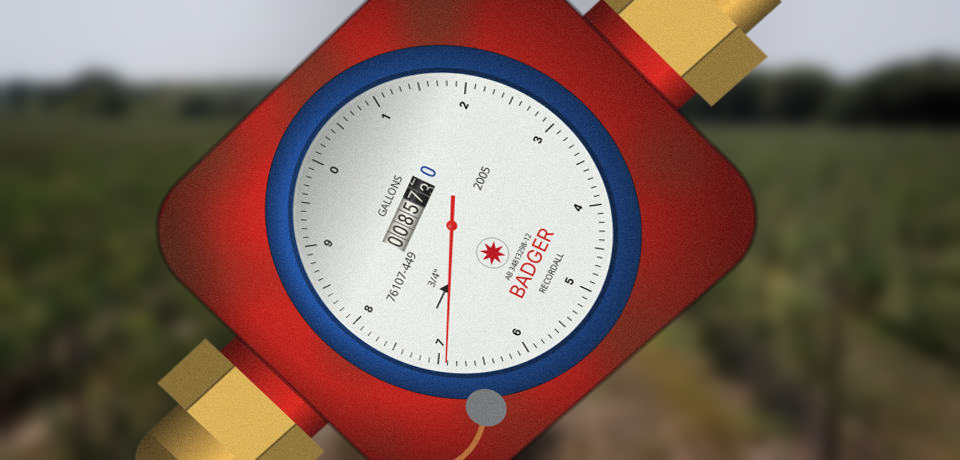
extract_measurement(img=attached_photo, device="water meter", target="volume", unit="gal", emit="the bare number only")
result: 85726.9
